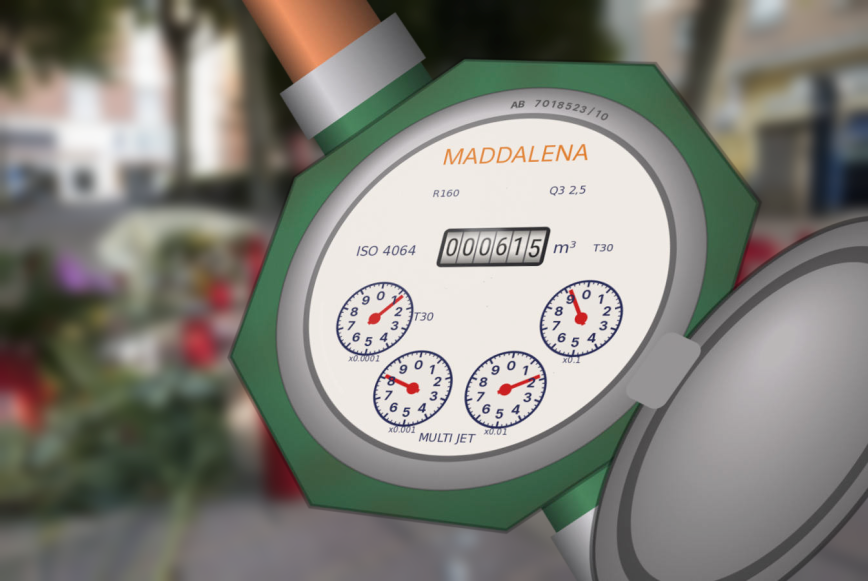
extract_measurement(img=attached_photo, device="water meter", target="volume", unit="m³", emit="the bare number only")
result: 614.9181
